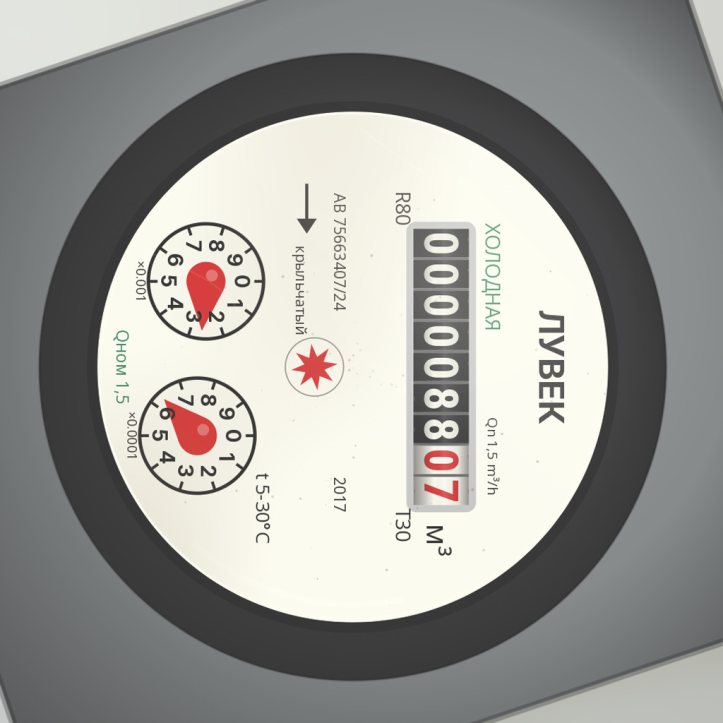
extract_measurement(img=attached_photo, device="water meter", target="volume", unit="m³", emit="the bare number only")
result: 88.0726
